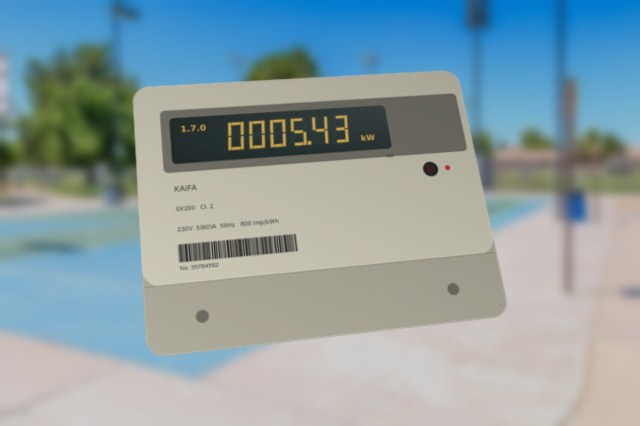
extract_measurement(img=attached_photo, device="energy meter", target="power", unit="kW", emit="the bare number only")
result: 5.43
